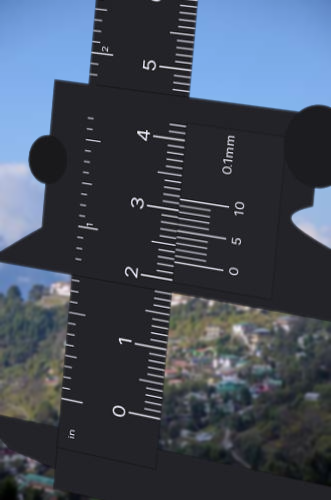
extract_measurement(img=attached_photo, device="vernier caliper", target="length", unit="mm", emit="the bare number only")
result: 22.6
